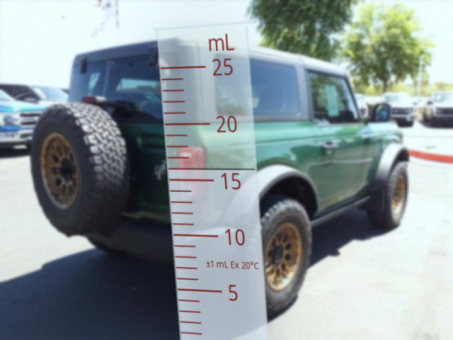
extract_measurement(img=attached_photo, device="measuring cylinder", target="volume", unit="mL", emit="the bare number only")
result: 16
